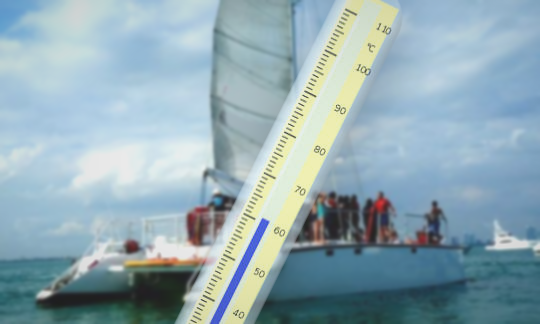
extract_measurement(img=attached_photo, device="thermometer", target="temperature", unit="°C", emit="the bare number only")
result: 61
